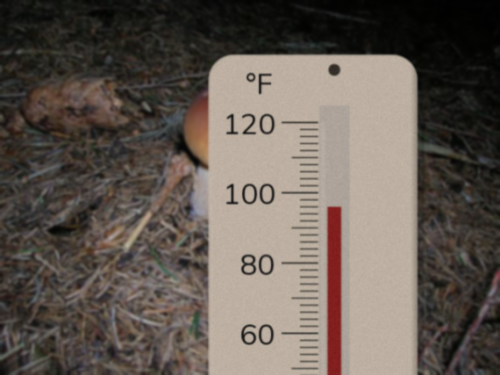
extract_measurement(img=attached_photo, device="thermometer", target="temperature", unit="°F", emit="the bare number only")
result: 96
